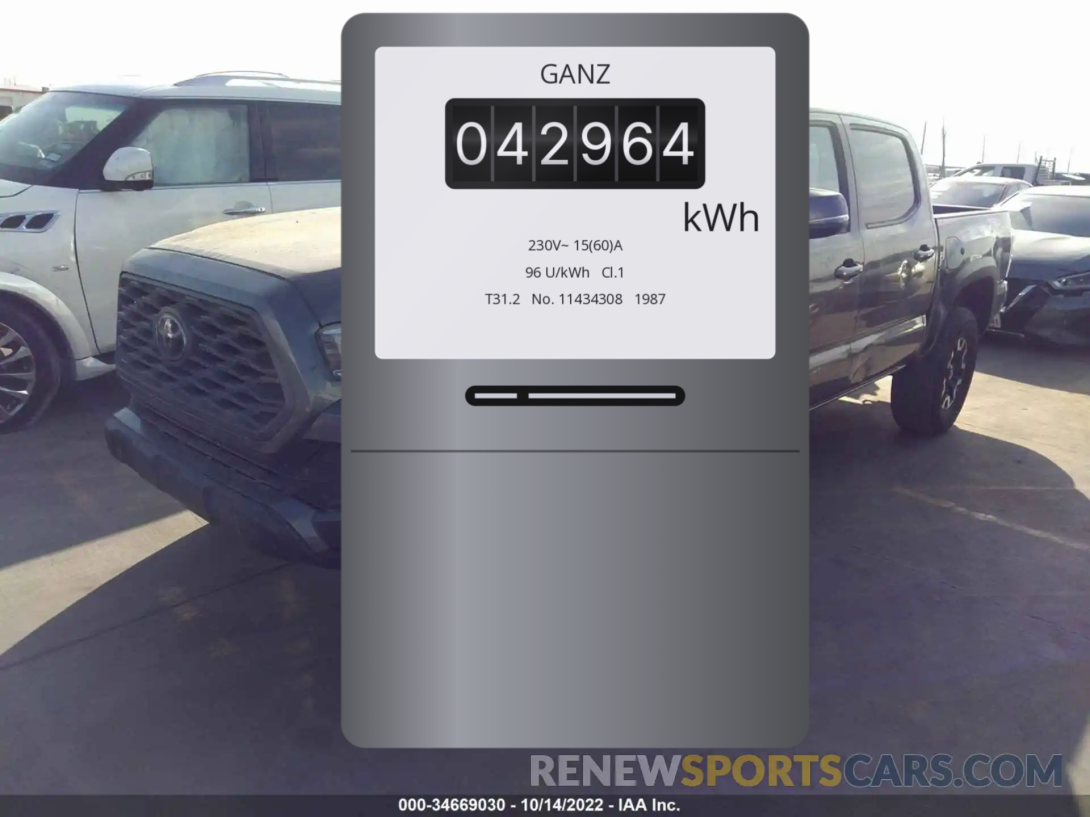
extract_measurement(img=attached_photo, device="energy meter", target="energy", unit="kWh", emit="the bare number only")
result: 42964
